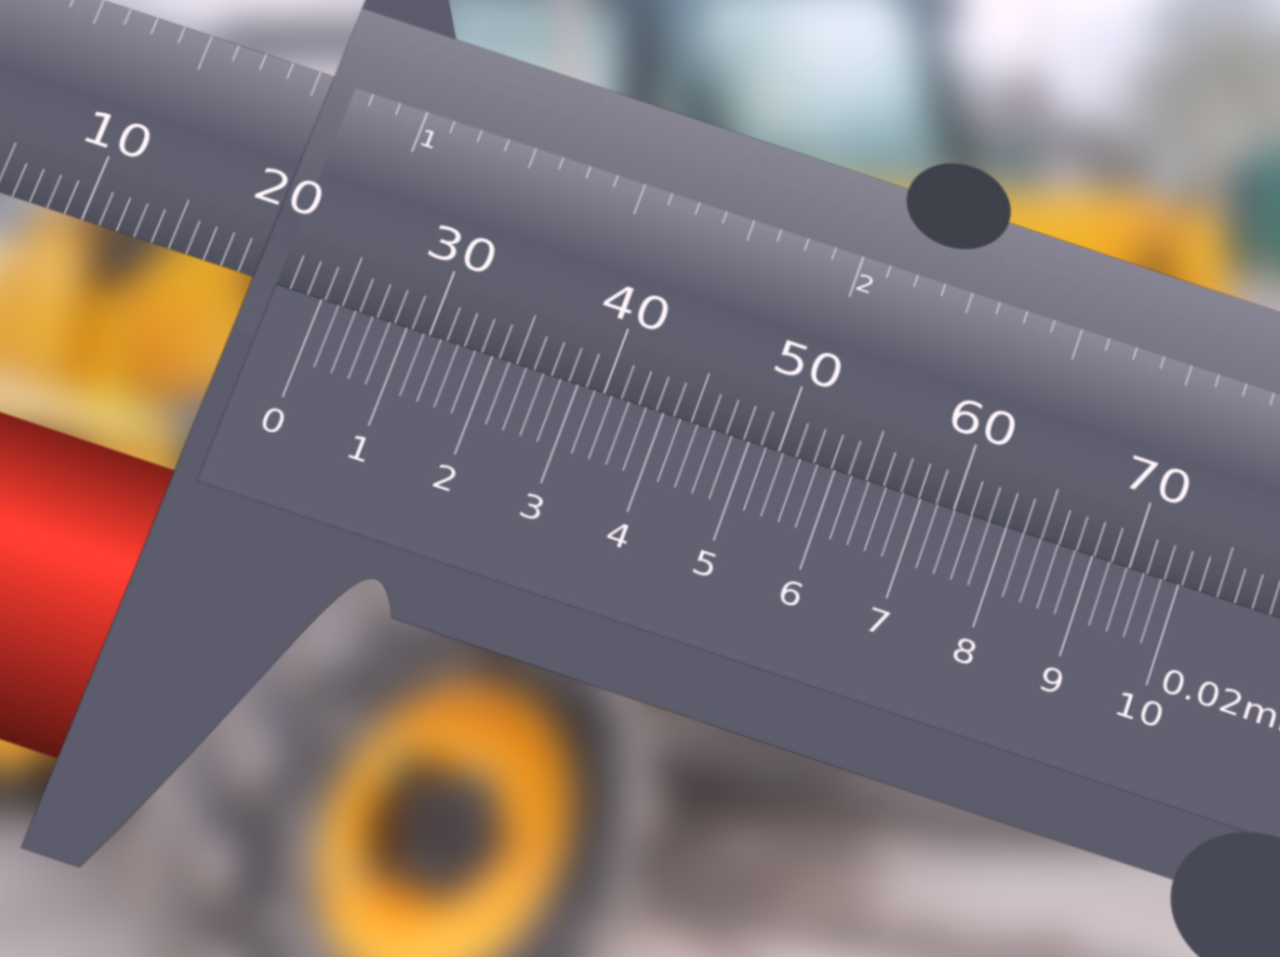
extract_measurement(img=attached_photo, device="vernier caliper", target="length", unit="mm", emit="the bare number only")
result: 23.8
